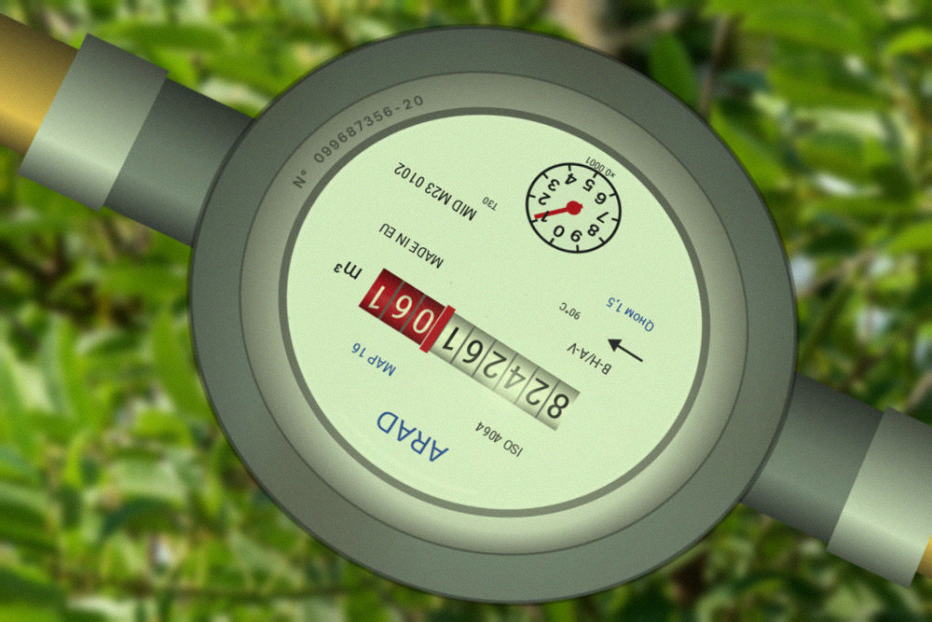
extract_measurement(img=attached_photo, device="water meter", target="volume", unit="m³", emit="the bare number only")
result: 824261.0611
